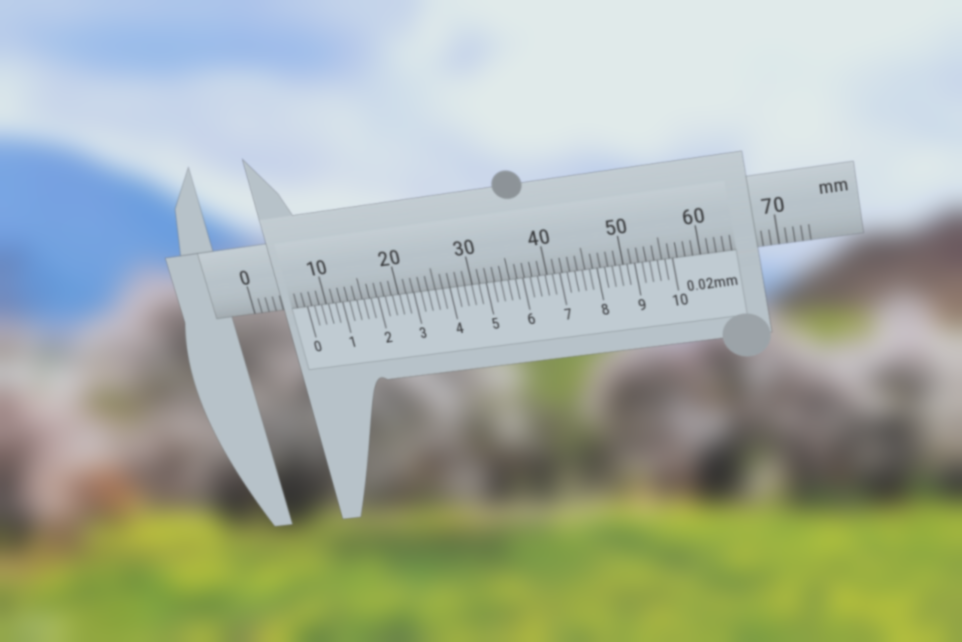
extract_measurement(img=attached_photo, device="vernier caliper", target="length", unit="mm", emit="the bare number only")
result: 7.4
